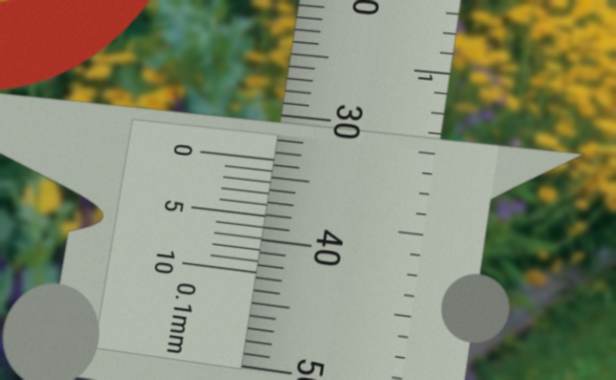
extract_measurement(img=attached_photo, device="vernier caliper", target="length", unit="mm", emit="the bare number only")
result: 33.6
